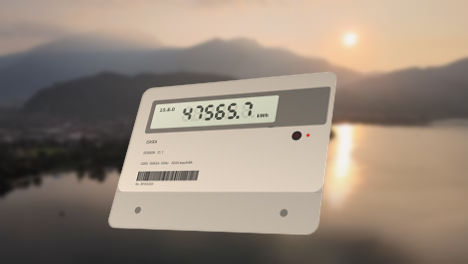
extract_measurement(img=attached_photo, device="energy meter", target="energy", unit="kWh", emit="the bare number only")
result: 47565.7
